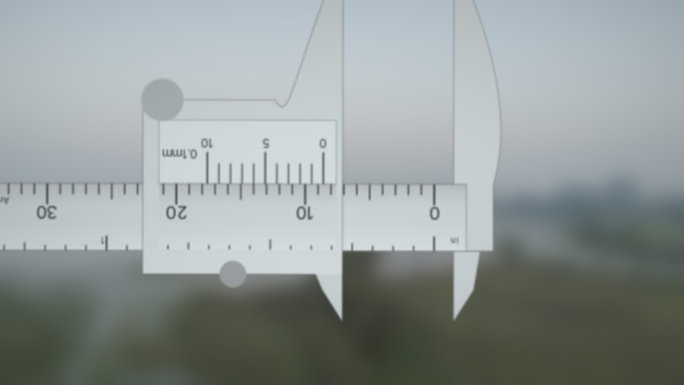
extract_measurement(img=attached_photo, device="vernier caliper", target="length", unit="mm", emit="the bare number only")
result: 8.6
